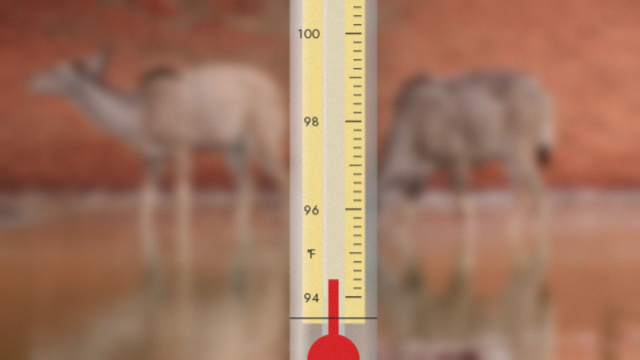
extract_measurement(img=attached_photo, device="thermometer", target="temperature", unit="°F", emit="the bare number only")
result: 94.4
